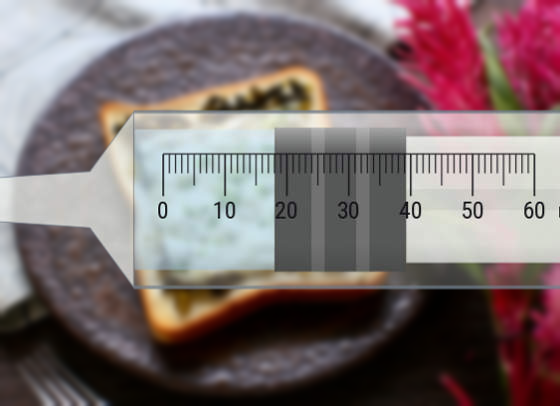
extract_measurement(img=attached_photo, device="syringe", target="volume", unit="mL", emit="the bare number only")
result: 18
